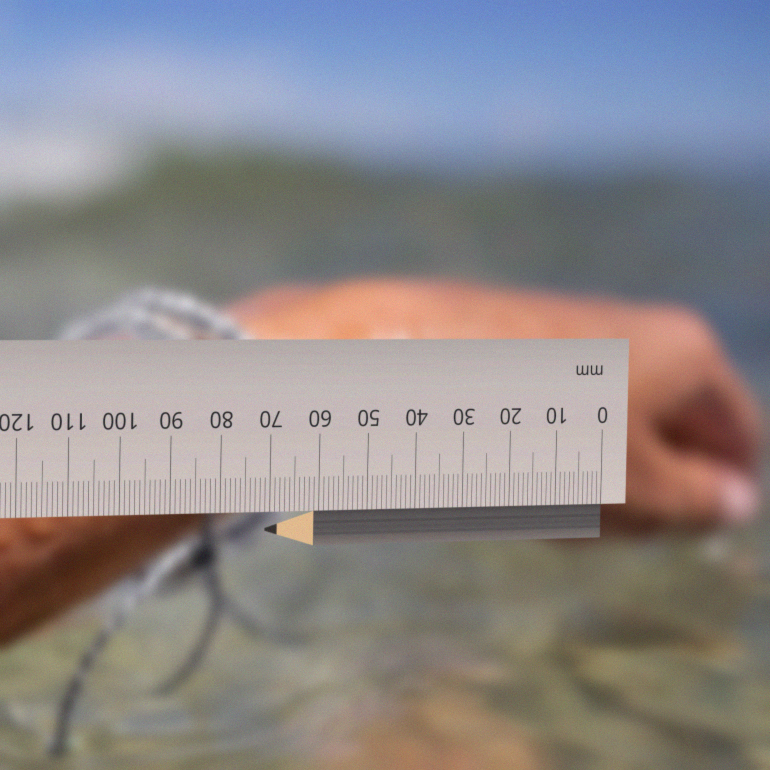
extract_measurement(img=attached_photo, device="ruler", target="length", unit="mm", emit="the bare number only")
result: 71
